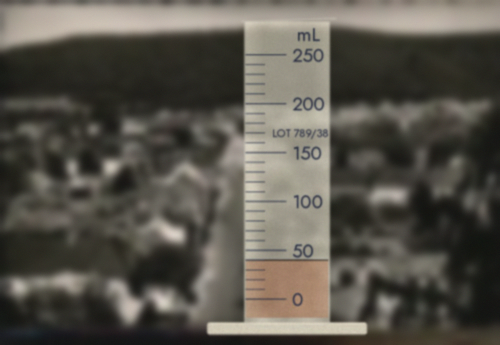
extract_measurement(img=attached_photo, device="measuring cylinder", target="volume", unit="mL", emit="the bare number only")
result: 40
